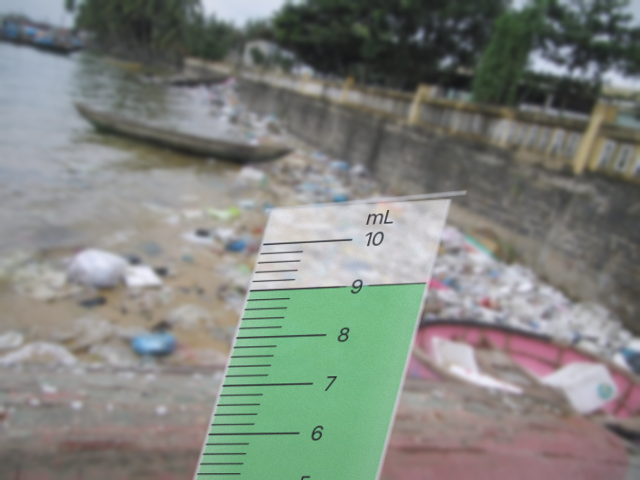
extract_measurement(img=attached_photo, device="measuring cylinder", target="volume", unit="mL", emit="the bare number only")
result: 9
